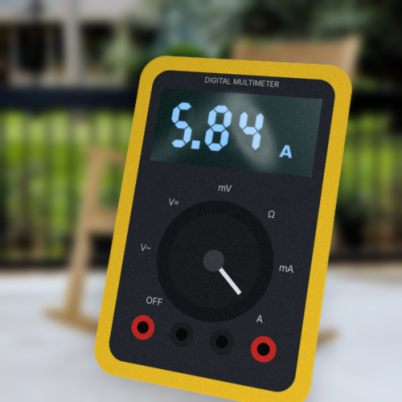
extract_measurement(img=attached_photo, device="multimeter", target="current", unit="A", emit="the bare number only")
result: 5.84
